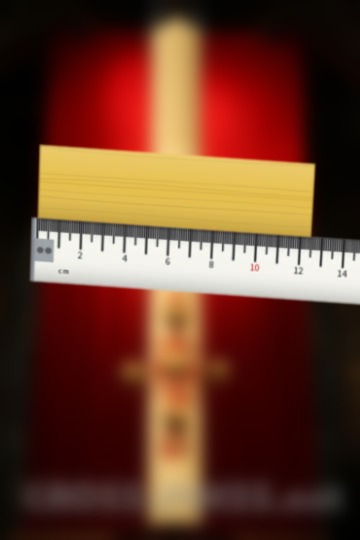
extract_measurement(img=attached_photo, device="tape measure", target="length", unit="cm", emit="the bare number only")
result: 12.5
